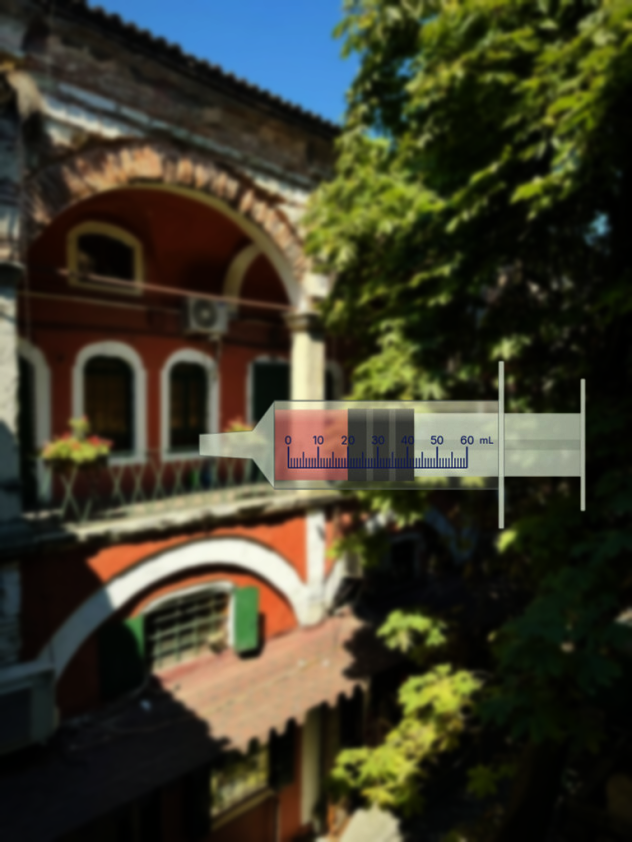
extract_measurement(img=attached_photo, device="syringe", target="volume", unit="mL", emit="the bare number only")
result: 20
